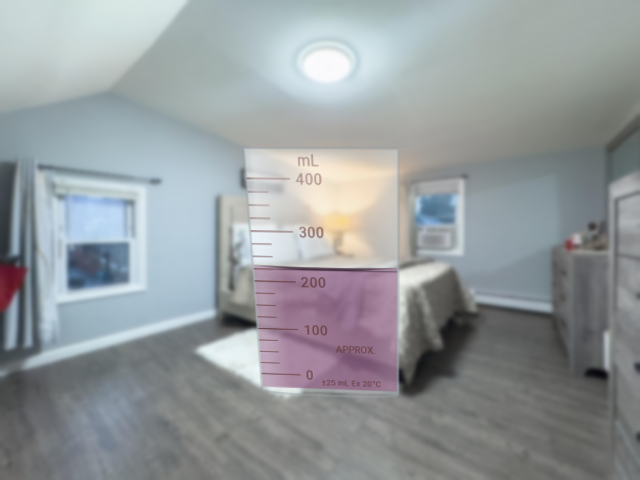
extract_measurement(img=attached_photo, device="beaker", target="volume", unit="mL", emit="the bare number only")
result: 225
